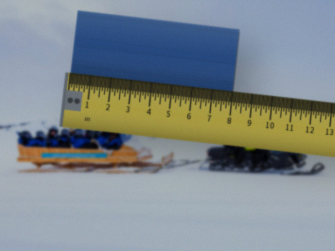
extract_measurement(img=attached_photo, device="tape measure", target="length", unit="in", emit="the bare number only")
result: 8
